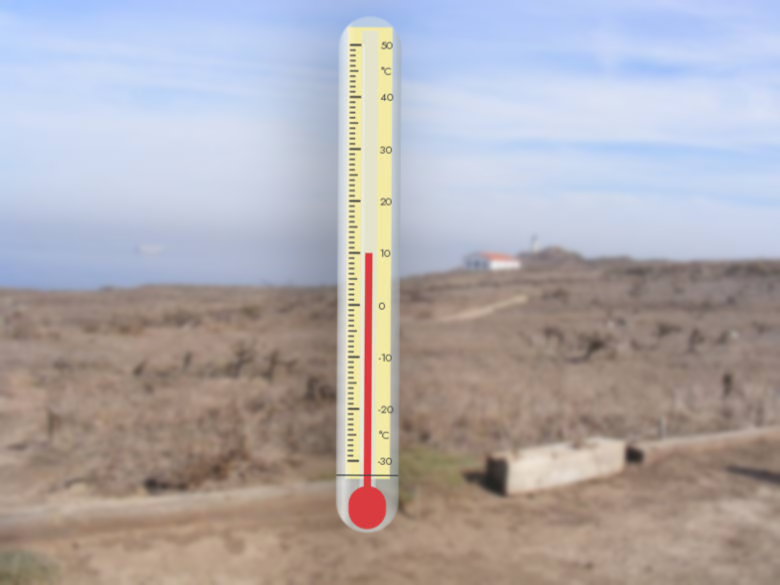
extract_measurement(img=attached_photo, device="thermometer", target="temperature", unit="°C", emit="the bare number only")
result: 10
